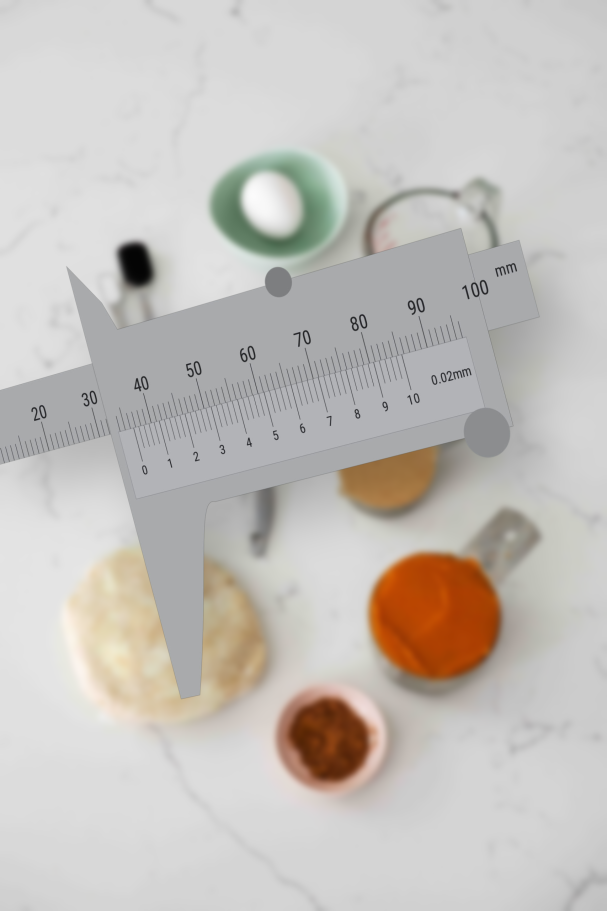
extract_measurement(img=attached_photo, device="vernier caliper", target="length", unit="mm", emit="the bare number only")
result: 36.6
